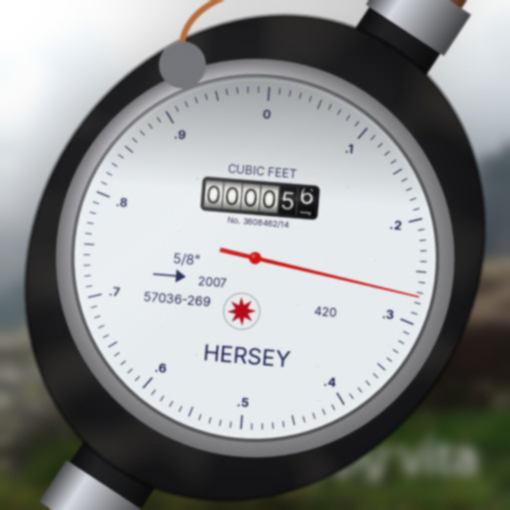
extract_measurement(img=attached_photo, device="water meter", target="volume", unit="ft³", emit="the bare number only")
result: 56.27
